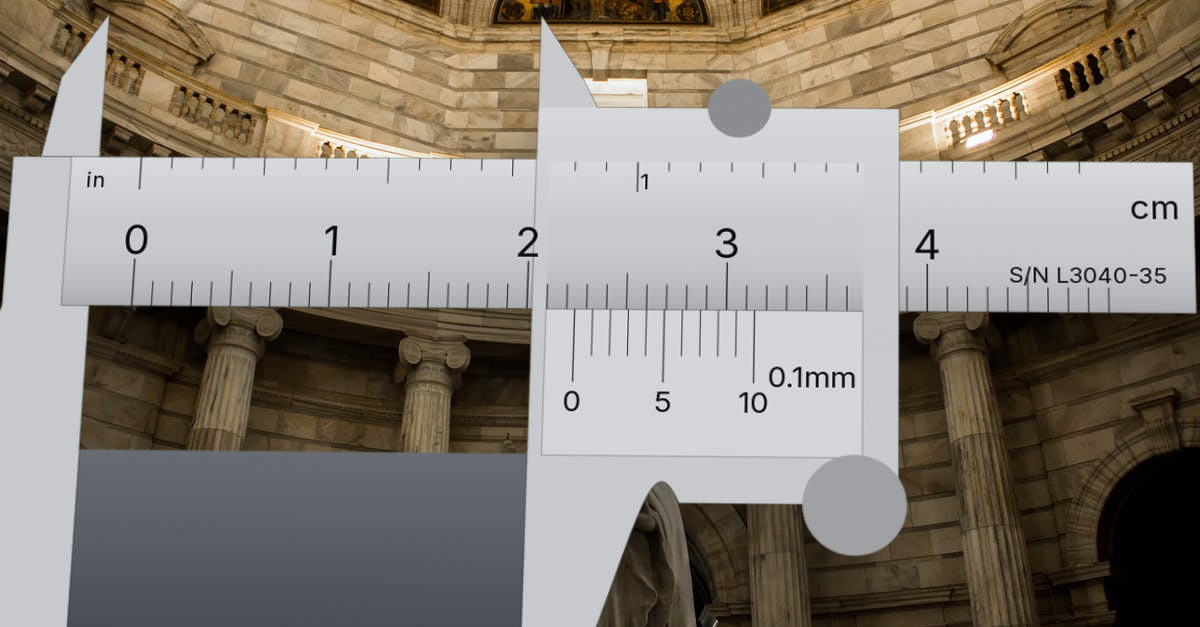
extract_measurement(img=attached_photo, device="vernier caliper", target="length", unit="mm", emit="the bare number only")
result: 22.4
